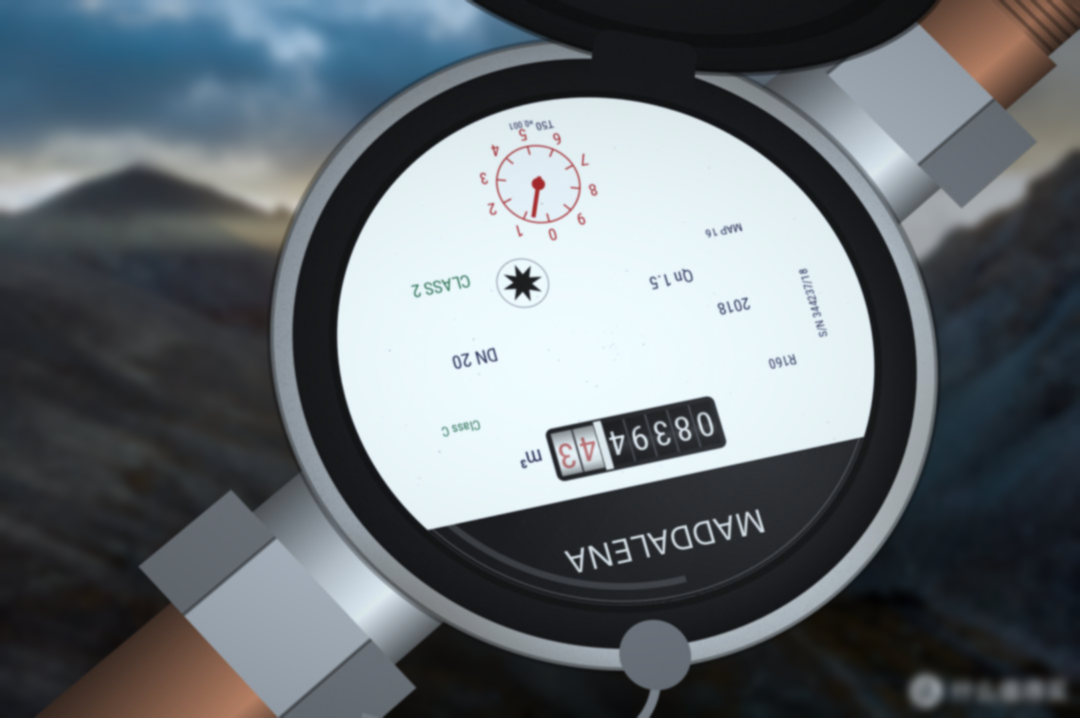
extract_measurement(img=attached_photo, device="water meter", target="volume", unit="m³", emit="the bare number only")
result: 8394.430
